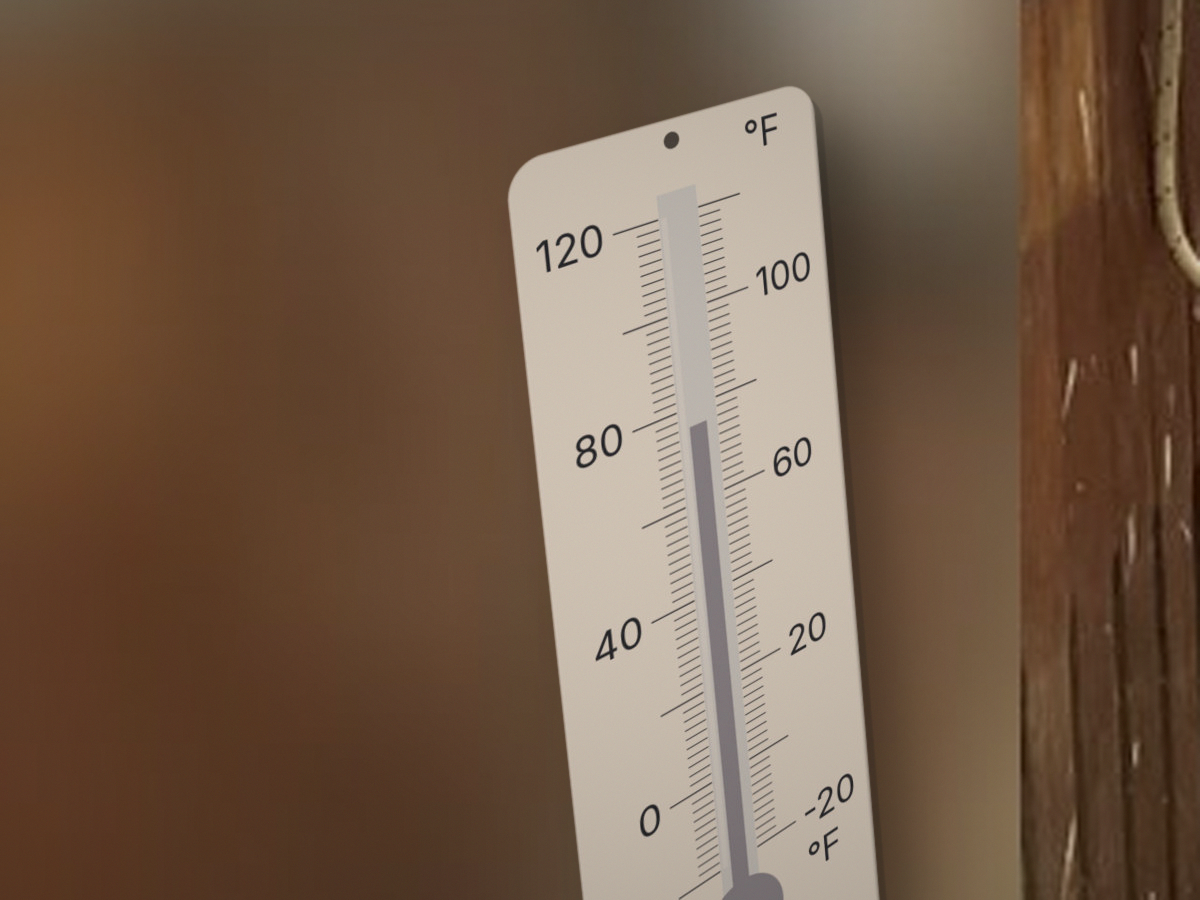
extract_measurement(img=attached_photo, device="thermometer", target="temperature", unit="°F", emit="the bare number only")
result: 76
